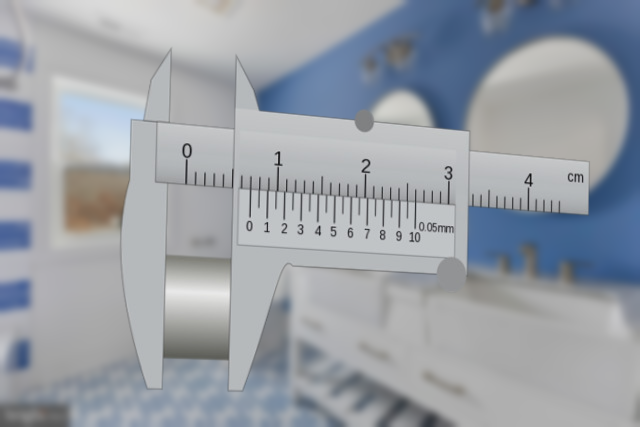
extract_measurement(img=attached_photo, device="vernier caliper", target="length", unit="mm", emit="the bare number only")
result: 7.0
